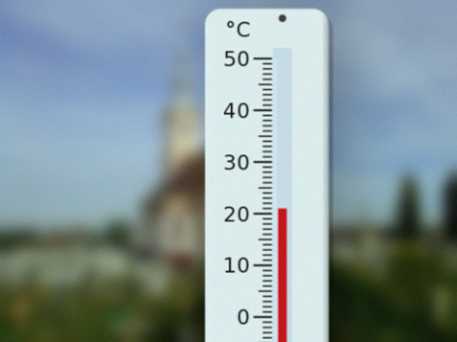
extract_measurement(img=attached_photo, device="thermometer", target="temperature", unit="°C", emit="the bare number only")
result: 21
